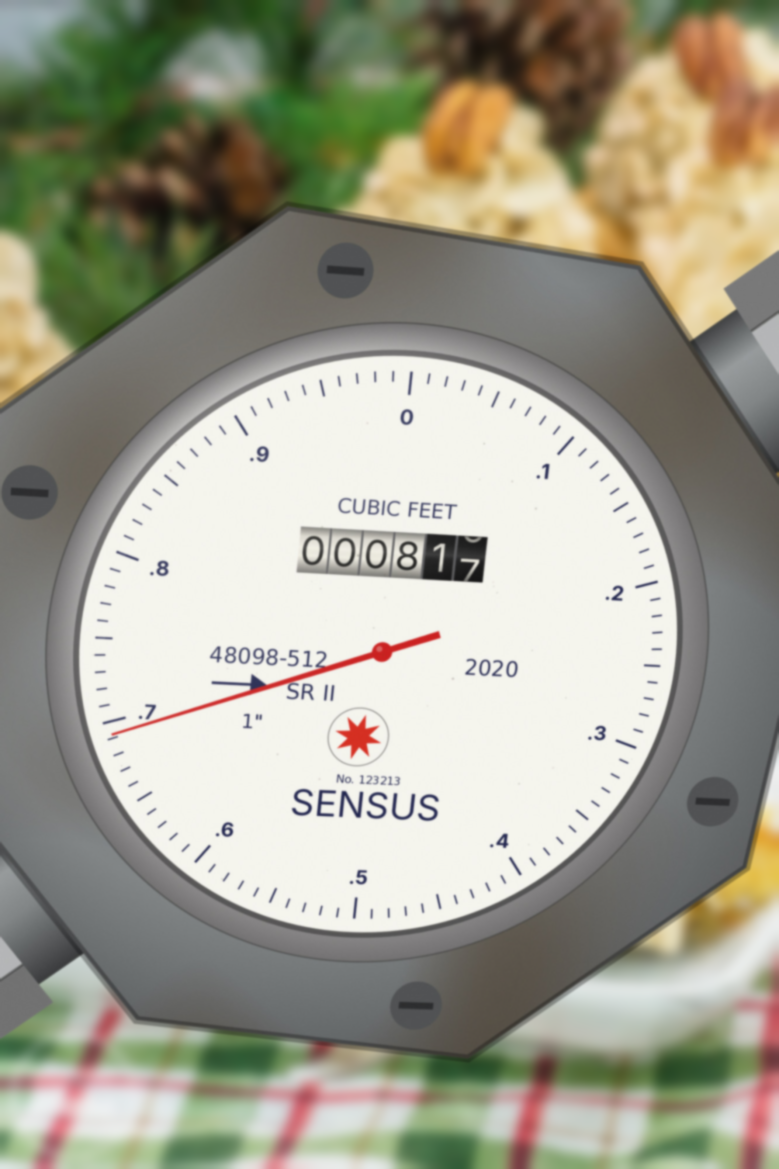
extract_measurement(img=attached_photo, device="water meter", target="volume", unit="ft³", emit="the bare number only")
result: 816.69
